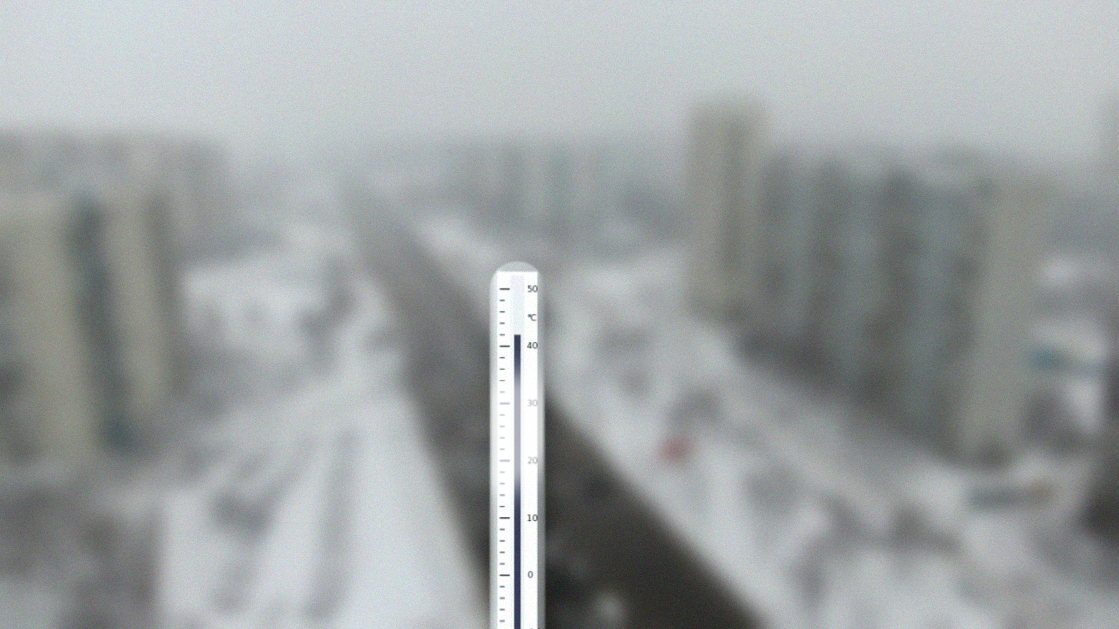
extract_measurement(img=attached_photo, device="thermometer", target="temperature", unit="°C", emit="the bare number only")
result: 42
